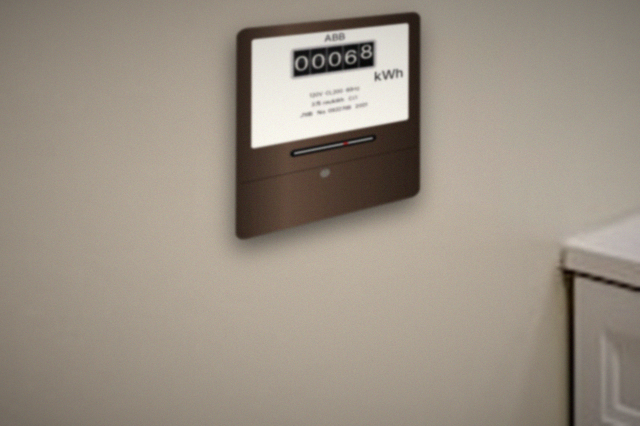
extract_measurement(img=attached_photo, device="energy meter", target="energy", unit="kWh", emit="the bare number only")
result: 68
